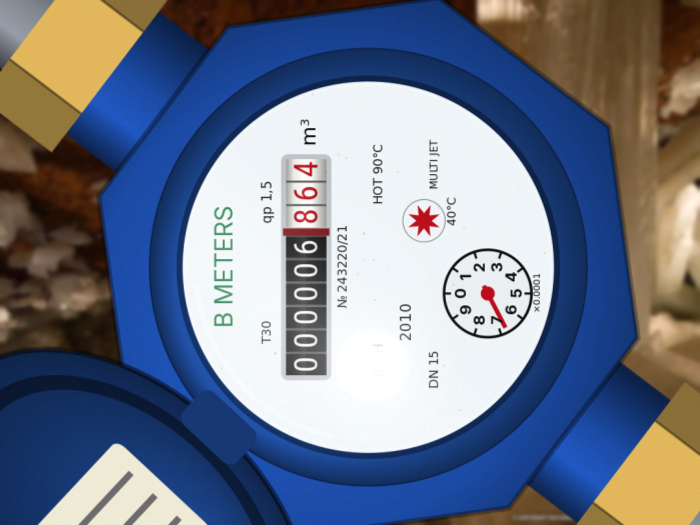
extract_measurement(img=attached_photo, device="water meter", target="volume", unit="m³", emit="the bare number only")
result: 6.8646
